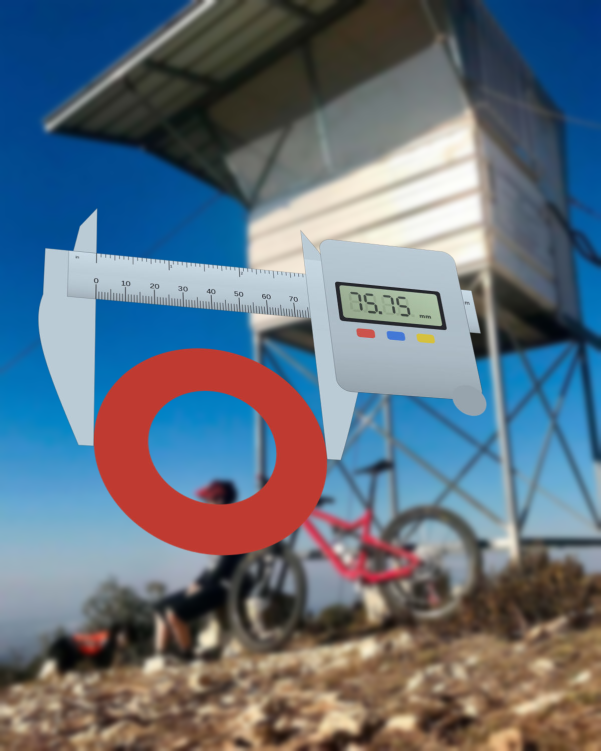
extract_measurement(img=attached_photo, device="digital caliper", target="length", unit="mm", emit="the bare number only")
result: 75.75
